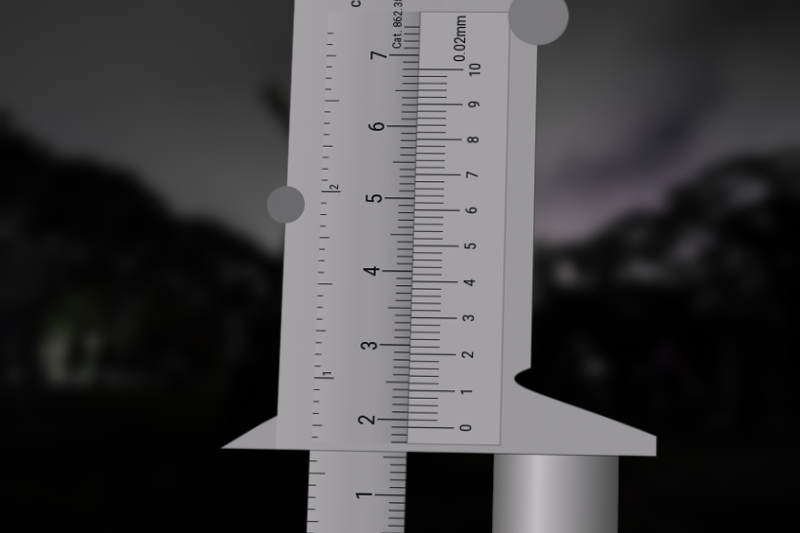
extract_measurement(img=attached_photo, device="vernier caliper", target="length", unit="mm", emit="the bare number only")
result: 19.0
